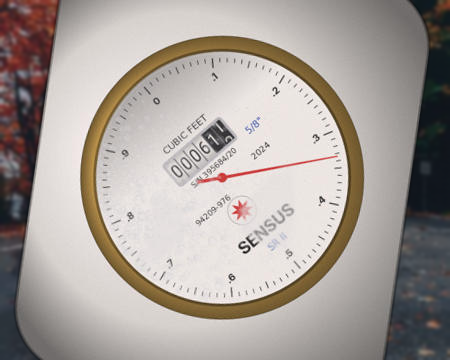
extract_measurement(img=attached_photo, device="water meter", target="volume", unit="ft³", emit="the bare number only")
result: 611.33
